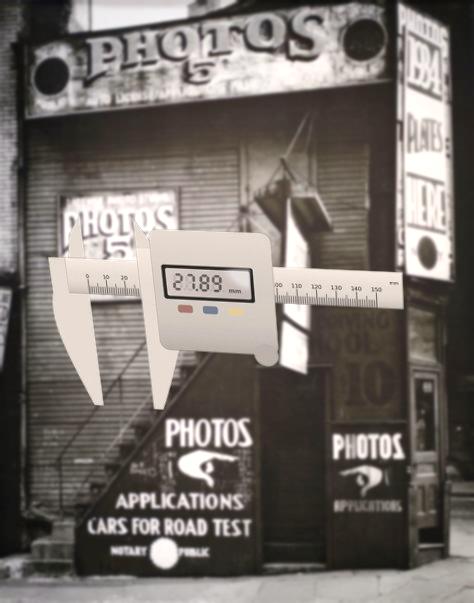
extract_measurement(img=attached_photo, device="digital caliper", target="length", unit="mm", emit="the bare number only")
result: 27.89
